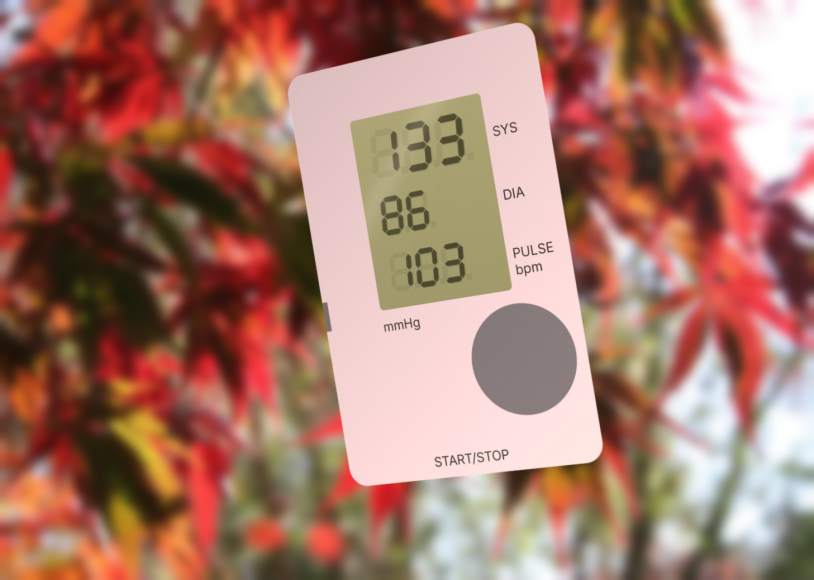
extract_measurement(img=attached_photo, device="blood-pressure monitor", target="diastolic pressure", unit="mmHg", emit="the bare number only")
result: 86
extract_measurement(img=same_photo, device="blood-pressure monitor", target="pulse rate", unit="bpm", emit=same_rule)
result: 103
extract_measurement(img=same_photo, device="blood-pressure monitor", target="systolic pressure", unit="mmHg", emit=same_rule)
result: 133
